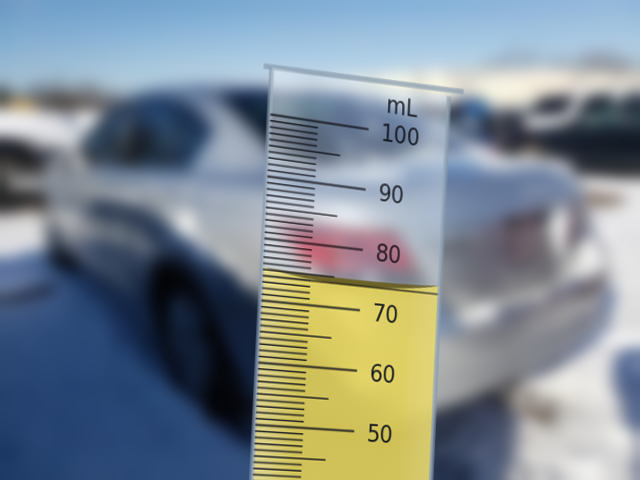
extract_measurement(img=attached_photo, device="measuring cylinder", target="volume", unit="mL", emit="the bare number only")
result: 74
